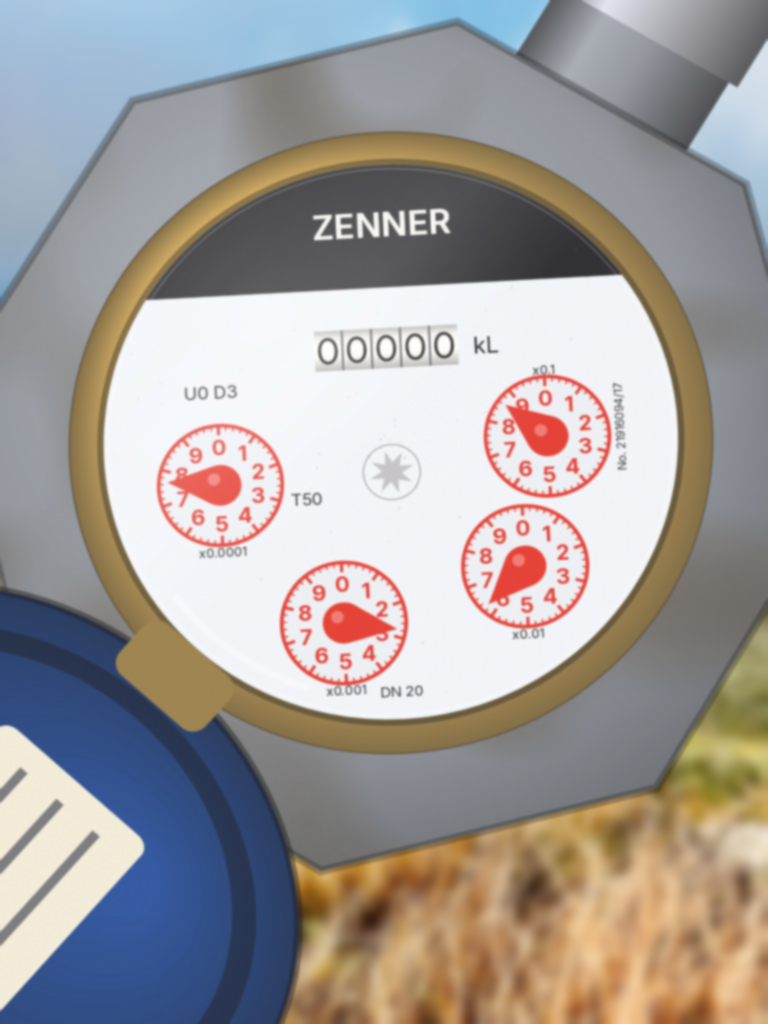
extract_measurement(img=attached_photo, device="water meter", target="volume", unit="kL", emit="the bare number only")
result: 0.8627
